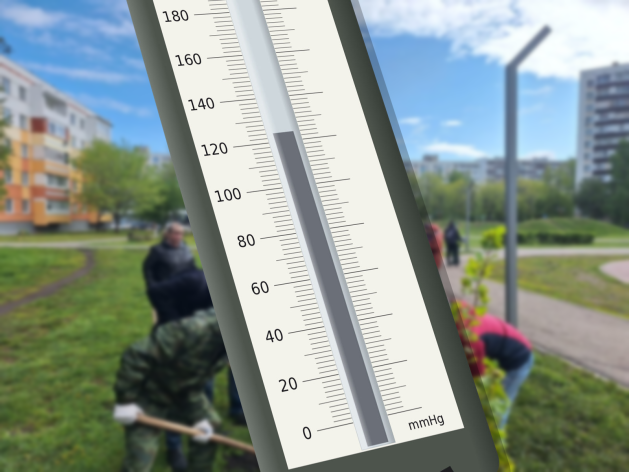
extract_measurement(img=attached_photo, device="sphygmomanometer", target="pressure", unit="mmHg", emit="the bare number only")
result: 124
